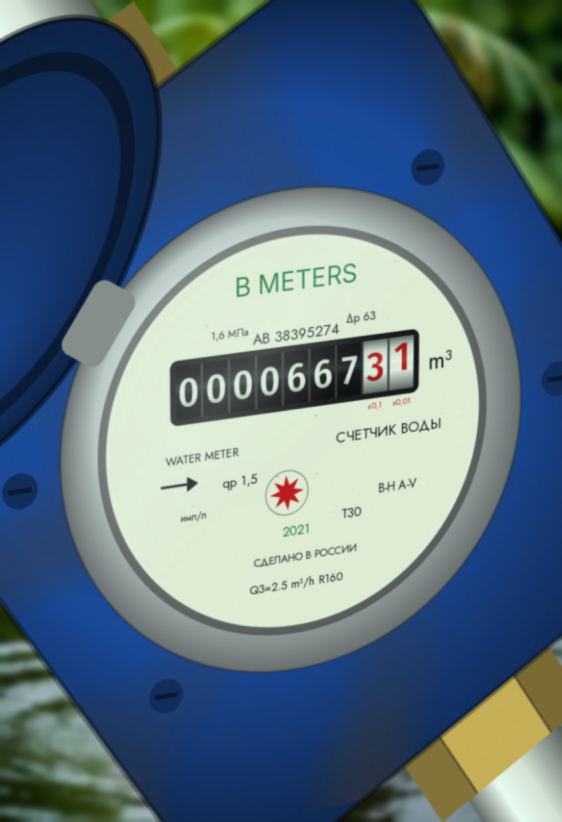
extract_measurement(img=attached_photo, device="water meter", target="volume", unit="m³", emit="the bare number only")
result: 667.31
